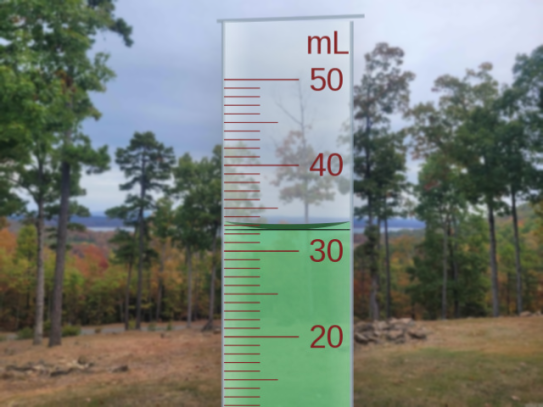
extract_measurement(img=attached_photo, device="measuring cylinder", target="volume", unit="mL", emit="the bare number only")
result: 32.5
